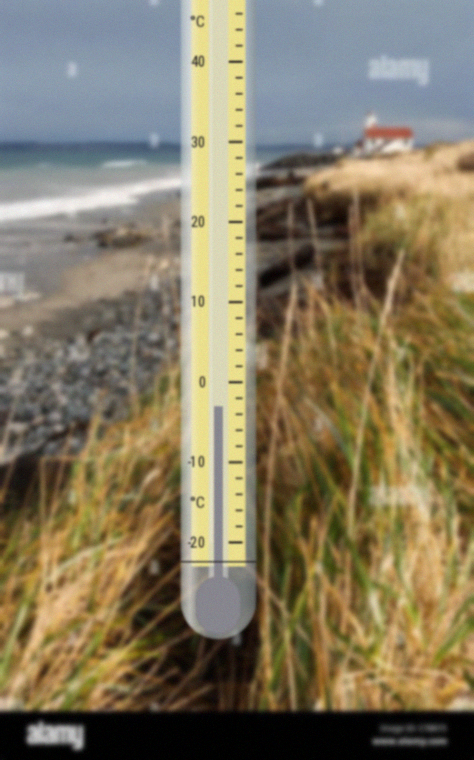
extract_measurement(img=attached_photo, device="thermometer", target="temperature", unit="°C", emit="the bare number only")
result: -3
